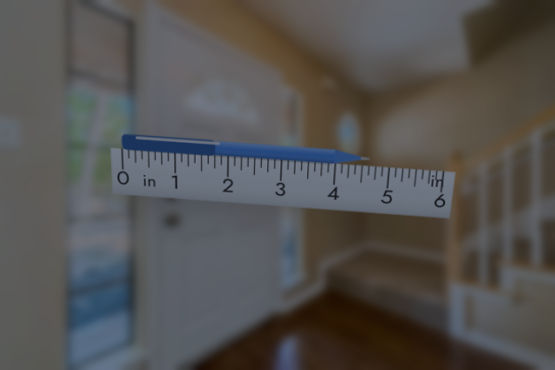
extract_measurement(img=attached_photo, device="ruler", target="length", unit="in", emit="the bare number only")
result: 4.625
